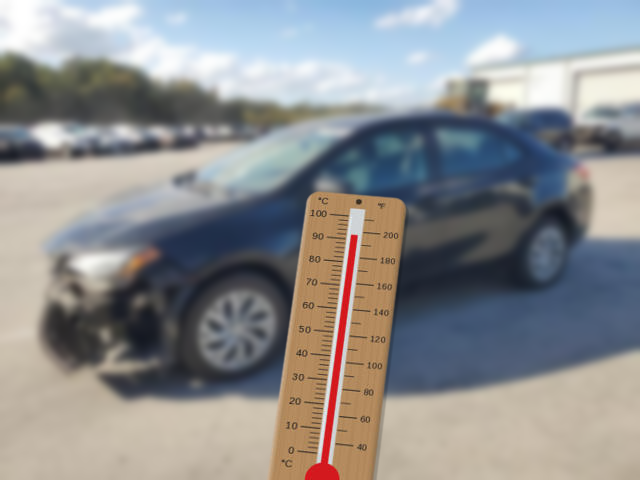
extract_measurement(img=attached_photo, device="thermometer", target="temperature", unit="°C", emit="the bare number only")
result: 92
